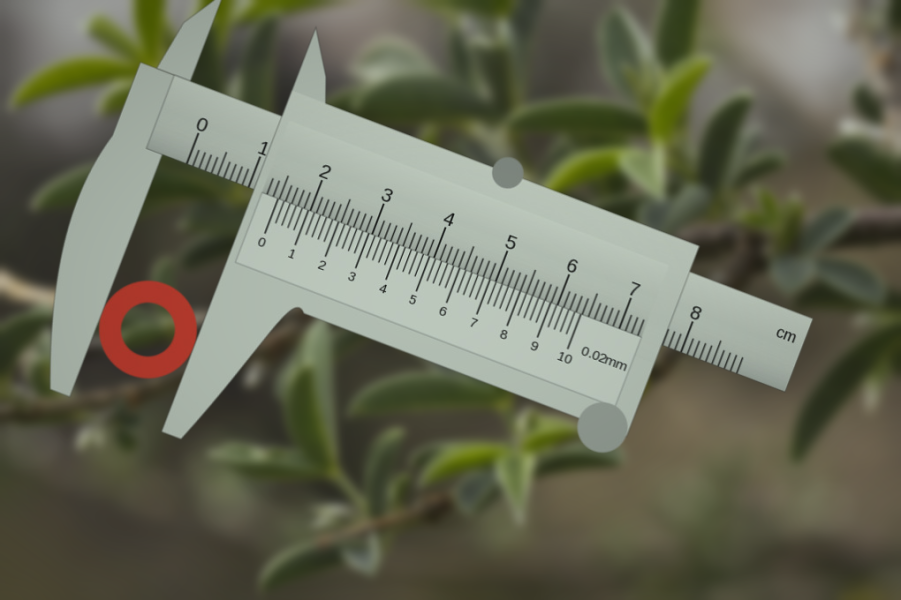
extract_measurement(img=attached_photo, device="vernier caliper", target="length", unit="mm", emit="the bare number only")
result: 14.8
